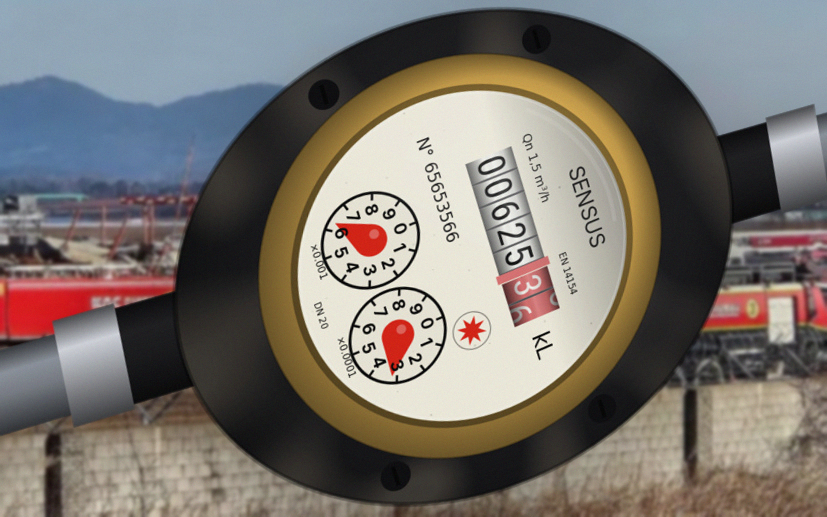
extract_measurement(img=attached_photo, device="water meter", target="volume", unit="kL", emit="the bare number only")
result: 625.3563
